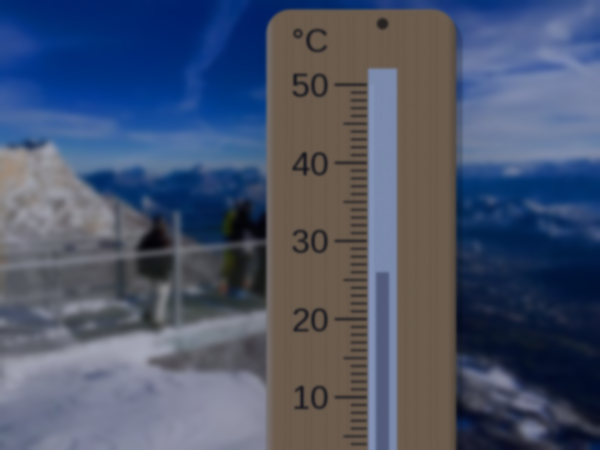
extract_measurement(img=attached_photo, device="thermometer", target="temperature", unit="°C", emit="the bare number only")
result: 26
